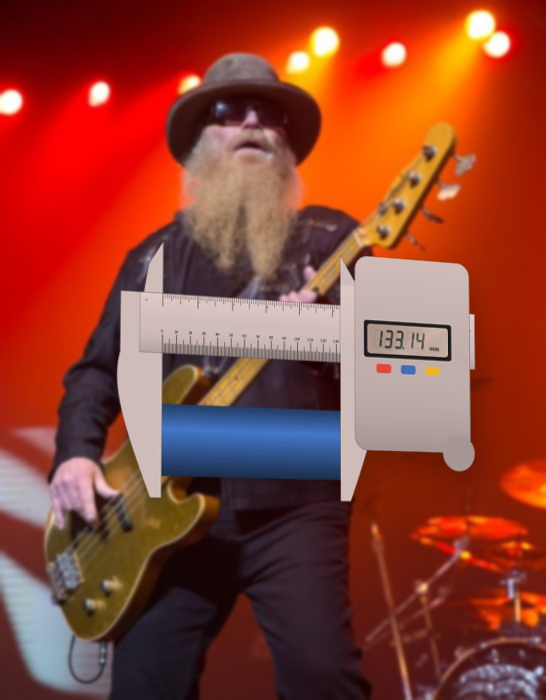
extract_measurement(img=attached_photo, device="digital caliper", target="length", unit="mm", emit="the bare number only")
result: 133.14
